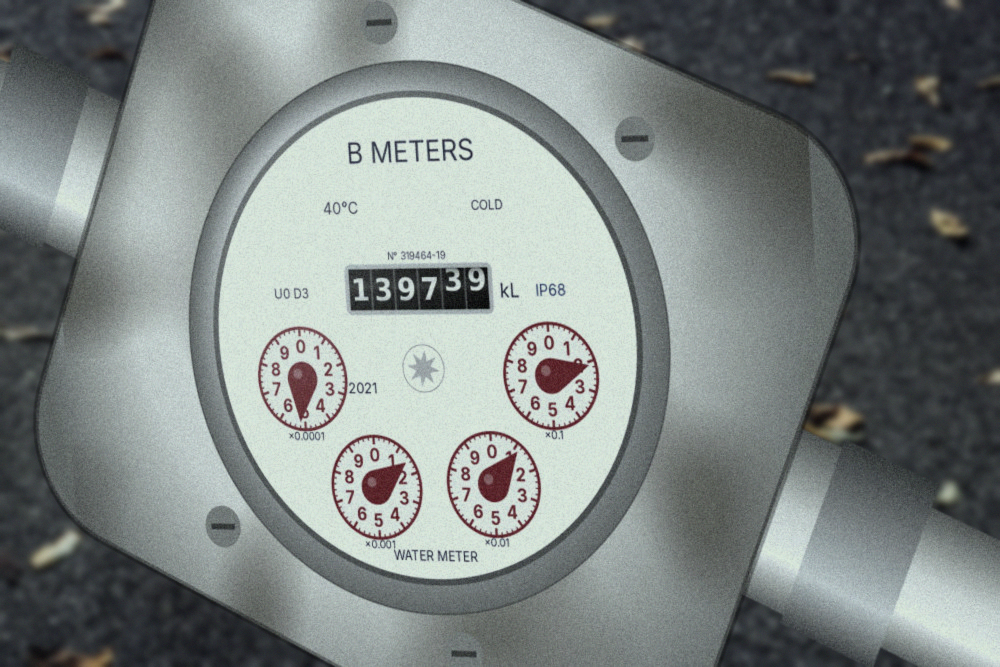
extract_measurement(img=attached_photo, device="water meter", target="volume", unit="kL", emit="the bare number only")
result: 139739.2115
